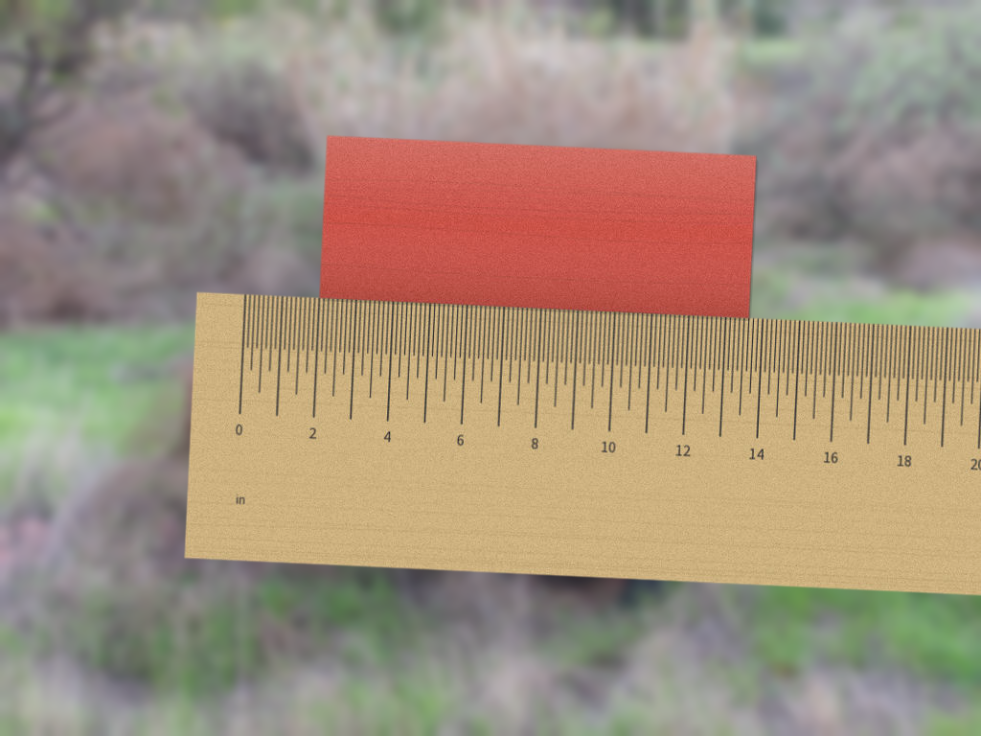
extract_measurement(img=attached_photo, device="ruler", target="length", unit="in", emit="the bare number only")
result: 11.625
